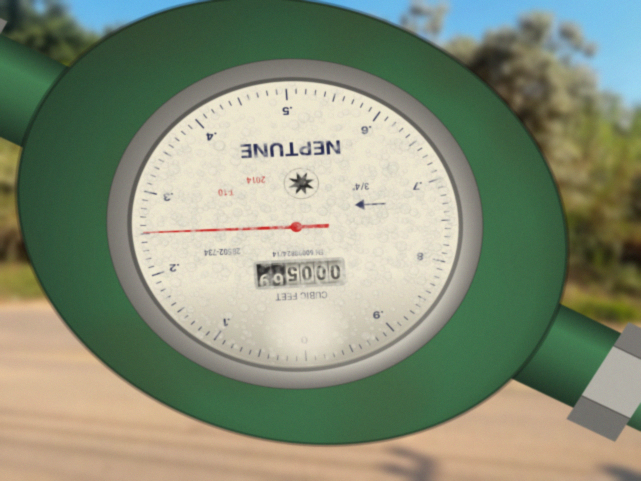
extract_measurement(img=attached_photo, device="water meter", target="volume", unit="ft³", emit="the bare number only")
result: 569.25
